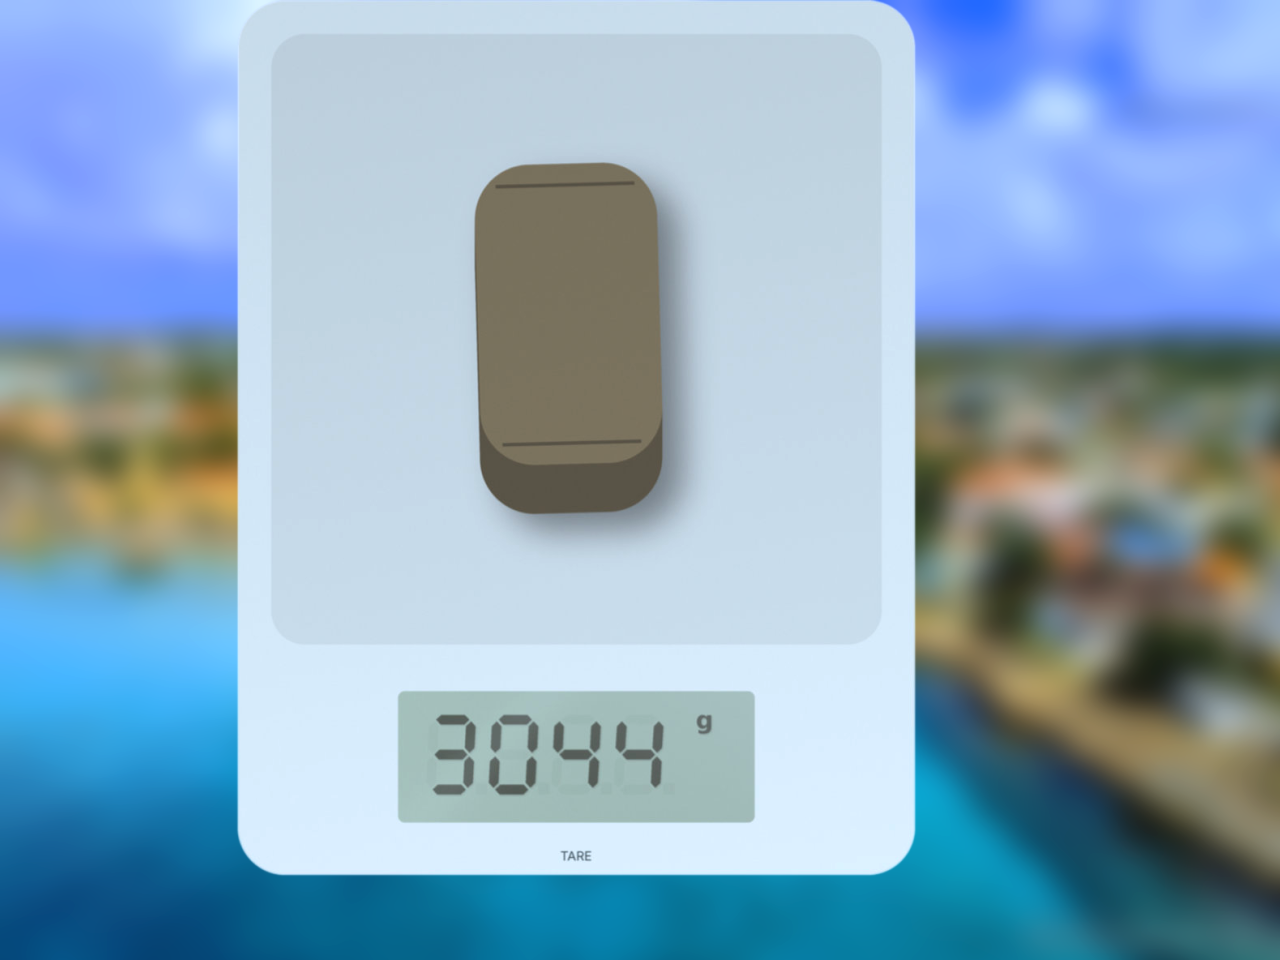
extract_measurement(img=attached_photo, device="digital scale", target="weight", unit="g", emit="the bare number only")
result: 3044
